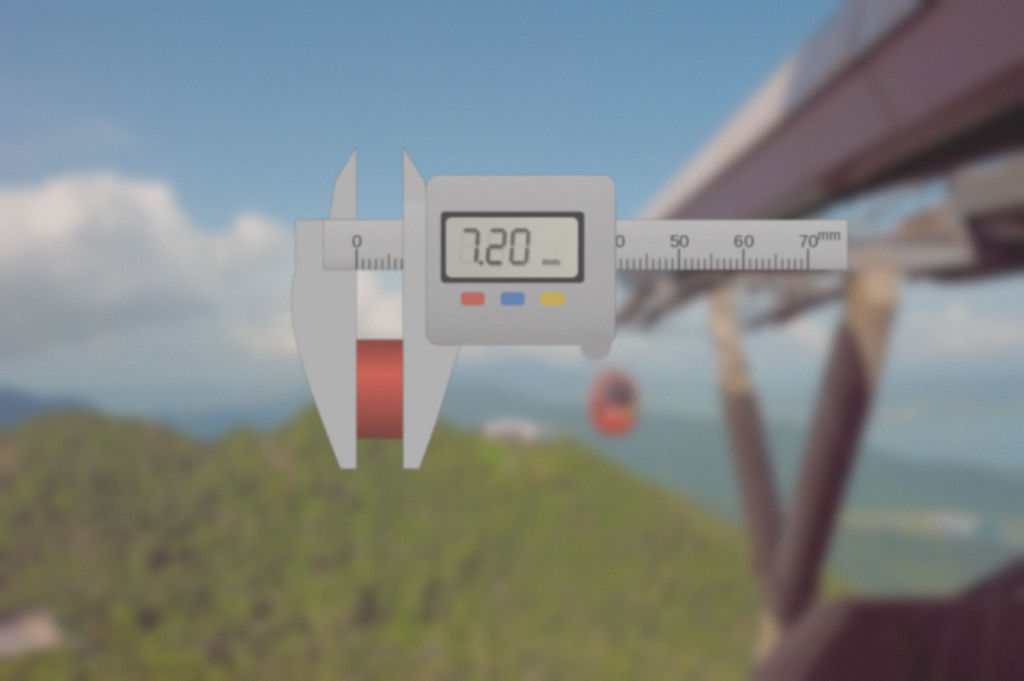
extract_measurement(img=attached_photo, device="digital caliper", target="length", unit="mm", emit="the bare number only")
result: 7.20
